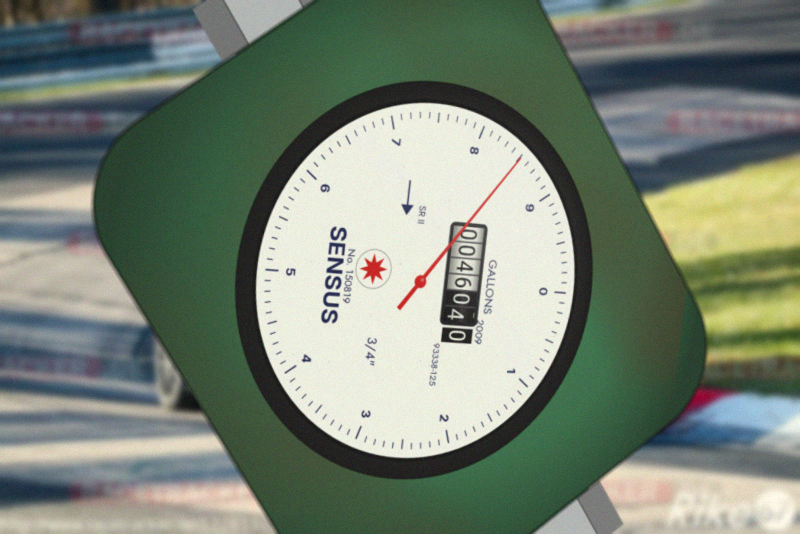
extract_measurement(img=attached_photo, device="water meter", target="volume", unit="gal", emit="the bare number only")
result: 46038.5
